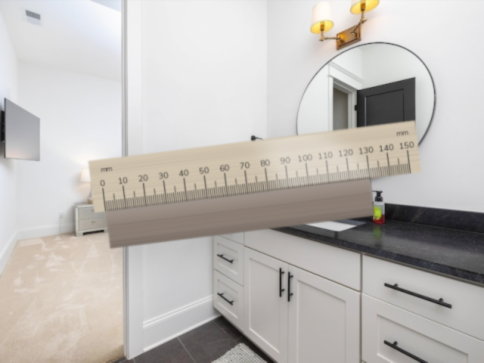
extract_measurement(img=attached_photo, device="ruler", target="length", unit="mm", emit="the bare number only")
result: 130
